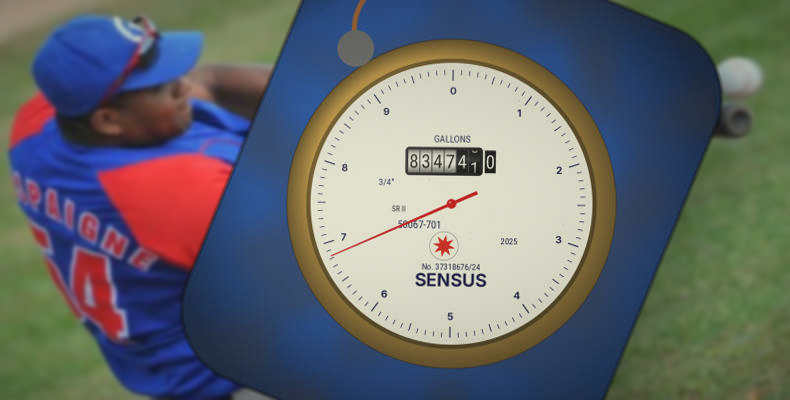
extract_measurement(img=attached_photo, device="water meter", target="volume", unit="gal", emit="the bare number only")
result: 8347406.8
